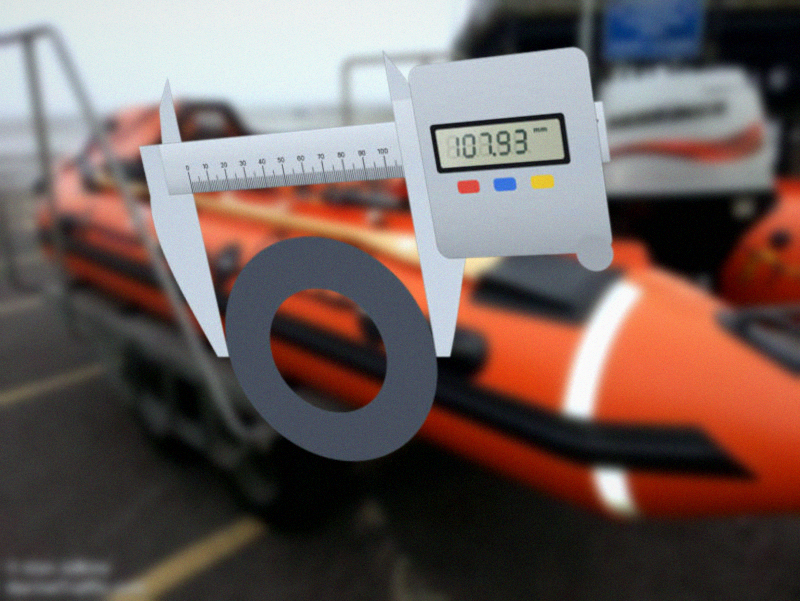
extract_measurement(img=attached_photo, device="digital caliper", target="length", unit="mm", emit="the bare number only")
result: 107.93
